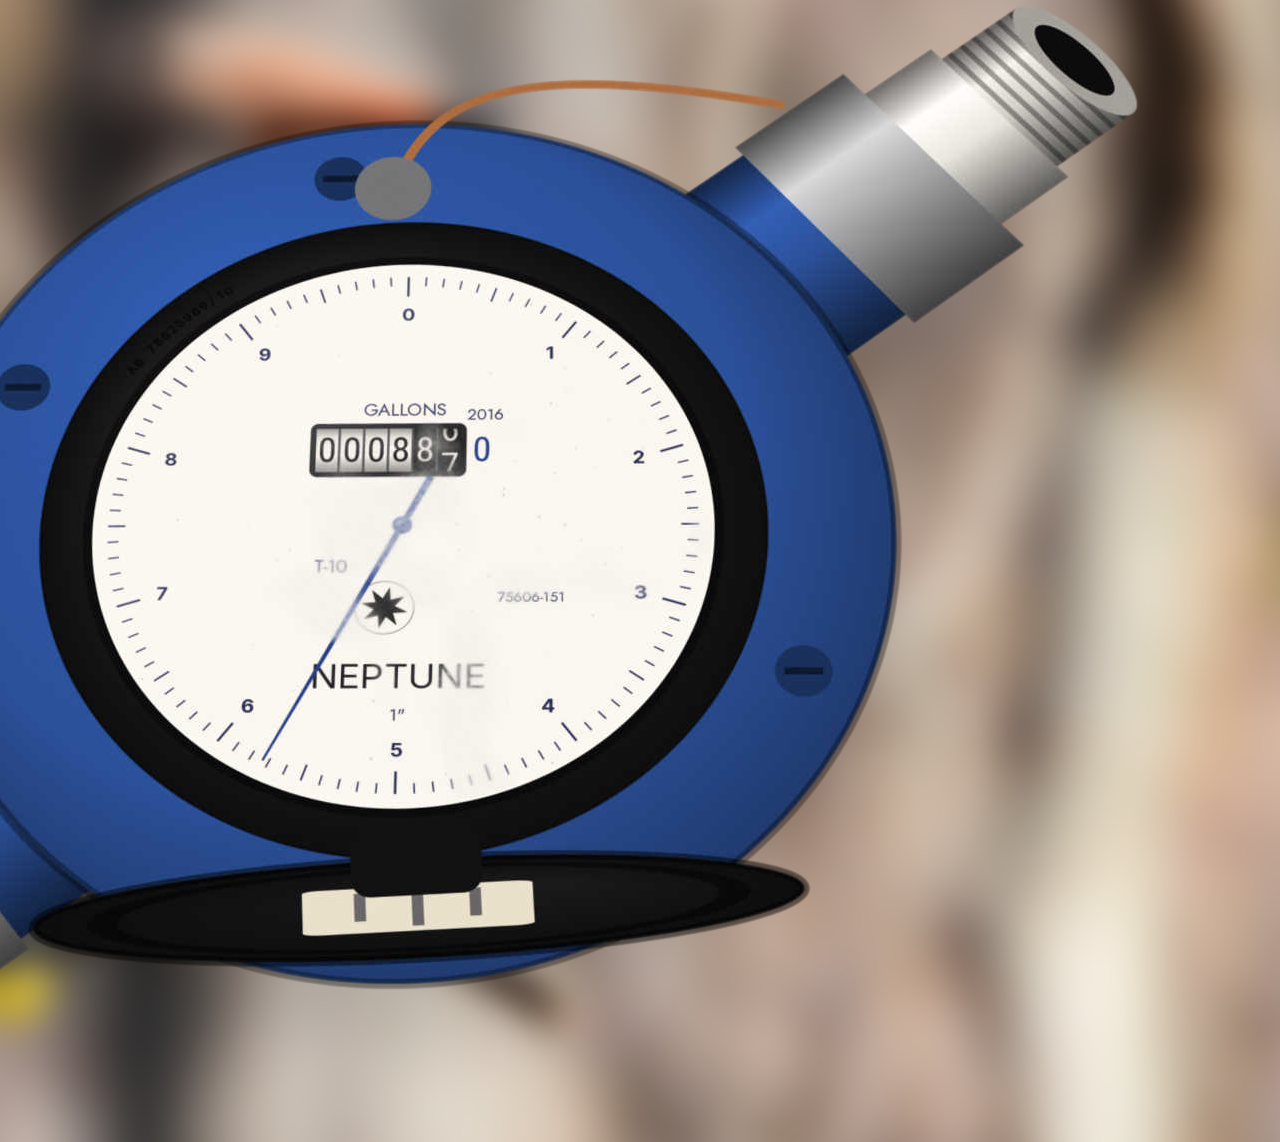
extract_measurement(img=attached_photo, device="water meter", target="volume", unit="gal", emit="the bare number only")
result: 8865.7
